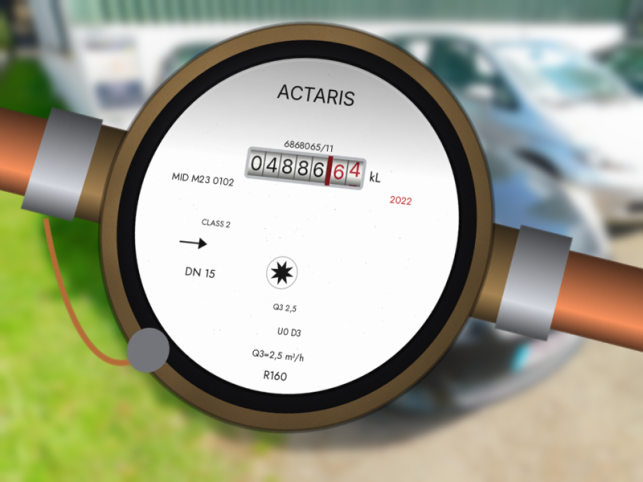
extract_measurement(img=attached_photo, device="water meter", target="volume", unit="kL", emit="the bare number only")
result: 4886.64
